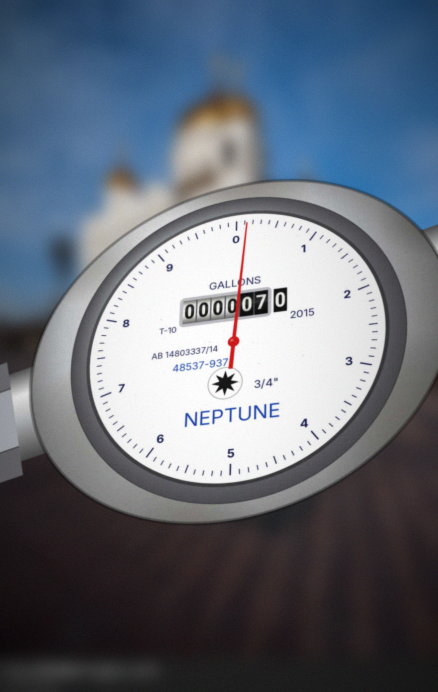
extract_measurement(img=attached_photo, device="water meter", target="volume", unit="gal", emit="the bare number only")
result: 70.1
